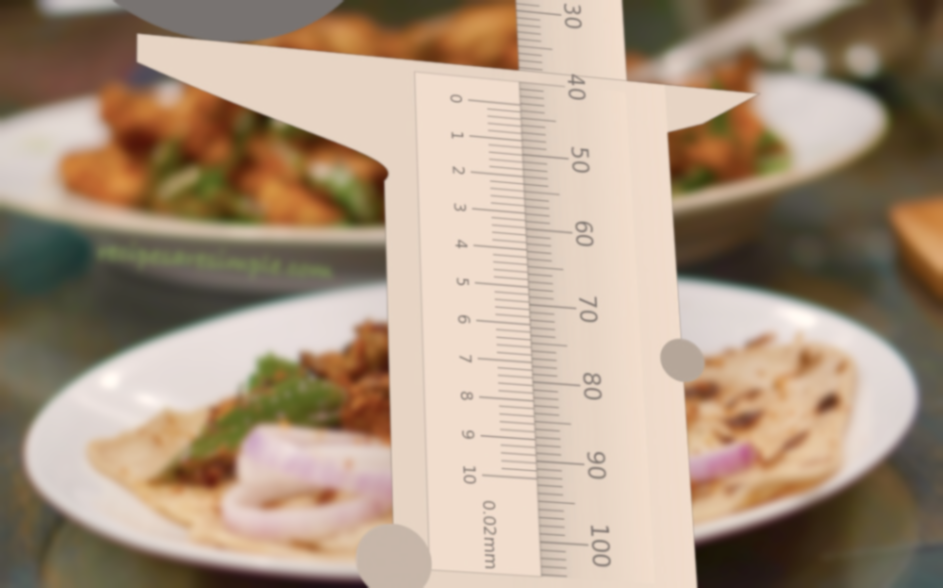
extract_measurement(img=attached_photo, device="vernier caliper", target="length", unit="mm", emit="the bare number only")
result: 43.2
